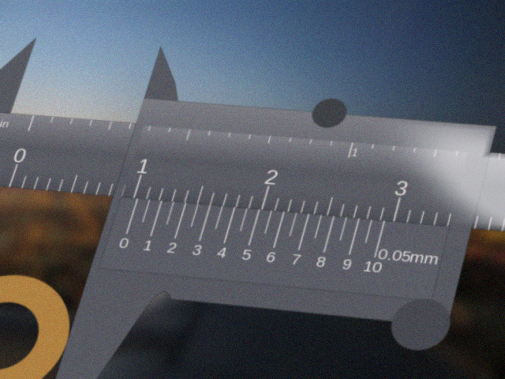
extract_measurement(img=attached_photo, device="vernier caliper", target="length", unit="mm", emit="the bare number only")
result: 10.3
